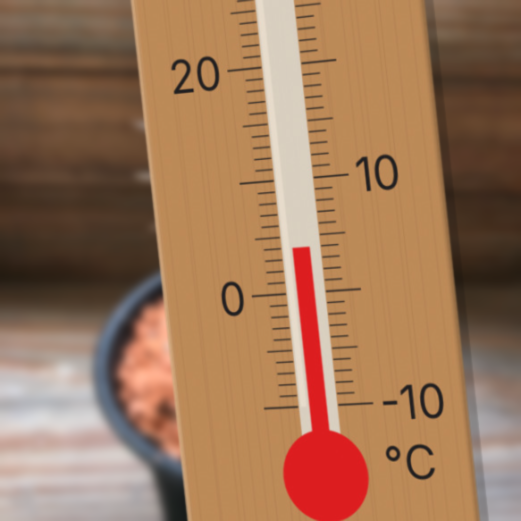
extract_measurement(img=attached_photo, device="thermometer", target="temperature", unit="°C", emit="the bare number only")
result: 4
